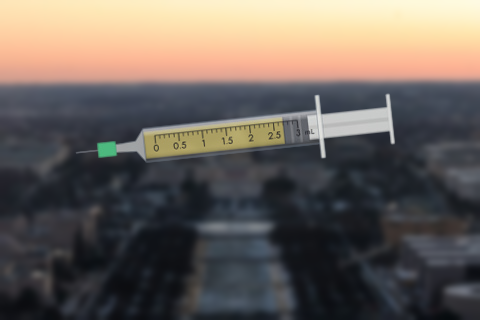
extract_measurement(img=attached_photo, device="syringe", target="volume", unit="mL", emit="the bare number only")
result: 2.7
